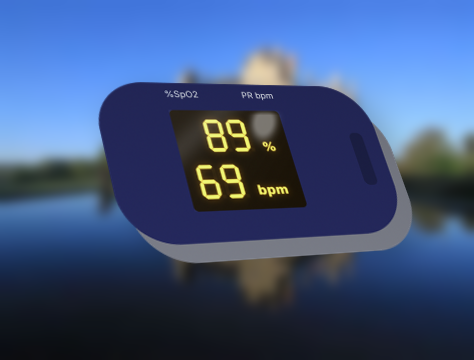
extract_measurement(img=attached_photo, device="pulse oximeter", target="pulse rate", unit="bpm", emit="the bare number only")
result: 69
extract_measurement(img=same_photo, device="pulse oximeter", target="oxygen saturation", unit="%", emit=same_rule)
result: 89
